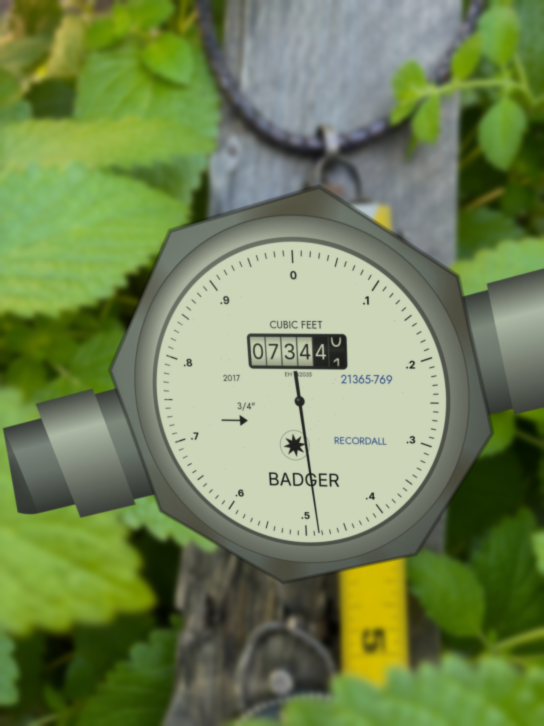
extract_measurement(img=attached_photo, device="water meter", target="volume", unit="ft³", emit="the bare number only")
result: 73440.48
